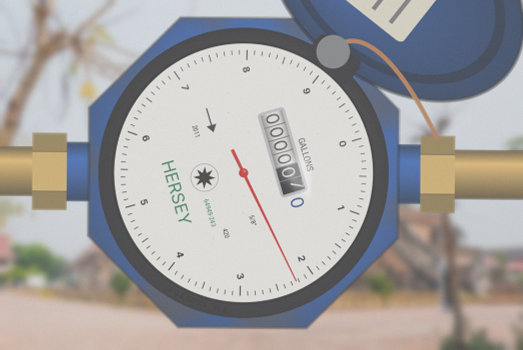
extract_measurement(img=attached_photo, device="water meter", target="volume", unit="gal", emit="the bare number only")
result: 72.2
